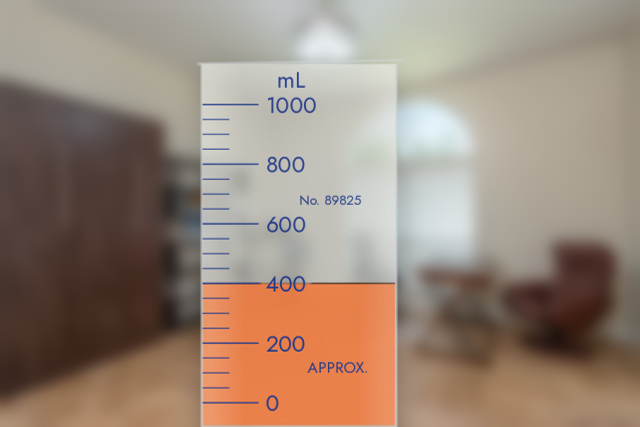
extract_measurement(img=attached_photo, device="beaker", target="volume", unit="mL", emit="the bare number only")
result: 400
